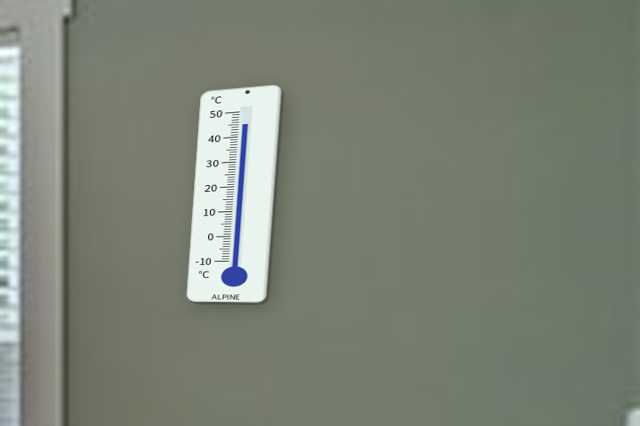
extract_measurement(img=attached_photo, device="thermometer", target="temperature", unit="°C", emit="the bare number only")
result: 45
